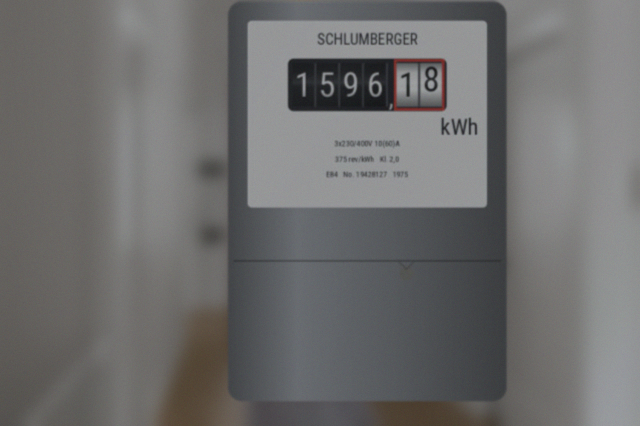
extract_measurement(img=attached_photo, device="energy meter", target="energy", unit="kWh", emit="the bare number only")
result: 1596.18
